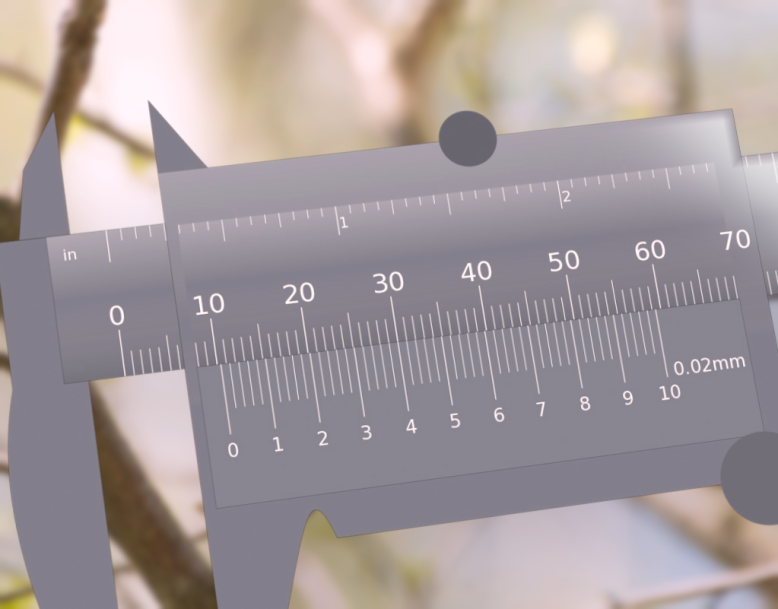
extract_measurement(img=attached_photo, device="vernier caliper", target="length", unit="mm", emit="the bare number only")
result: 10.4
